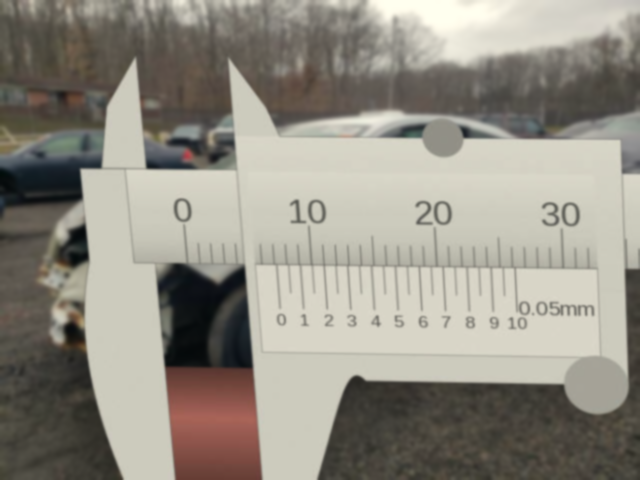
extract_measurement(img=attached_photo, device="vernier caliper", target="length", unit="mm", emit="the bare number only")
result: 7.2
